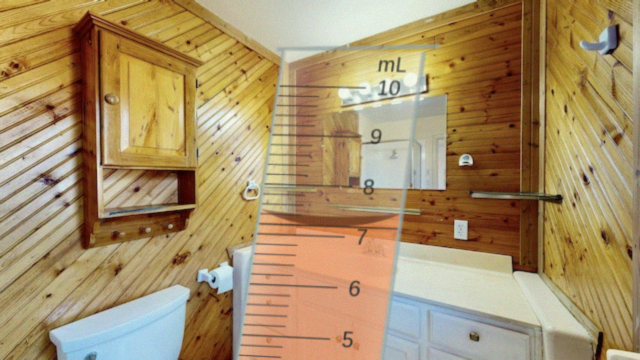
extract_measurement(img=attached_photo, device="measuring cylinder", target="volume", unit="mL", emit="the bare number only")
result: 7.2
